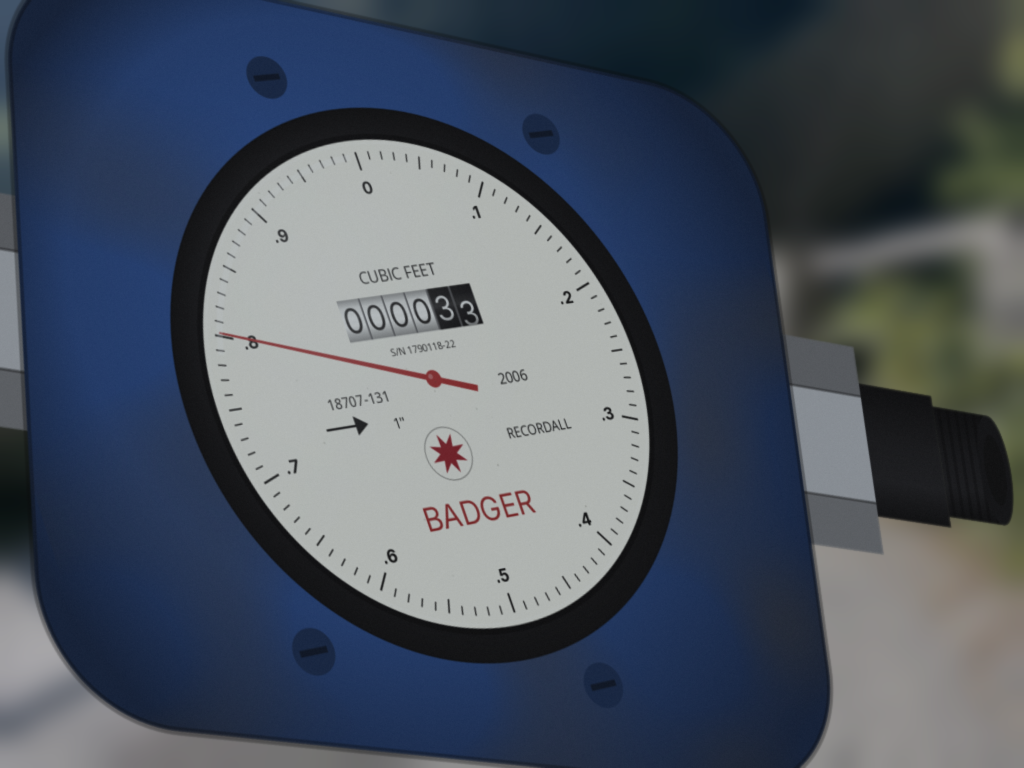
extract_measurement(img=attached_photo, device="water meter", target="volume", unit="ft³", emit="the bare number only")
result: 32.80
